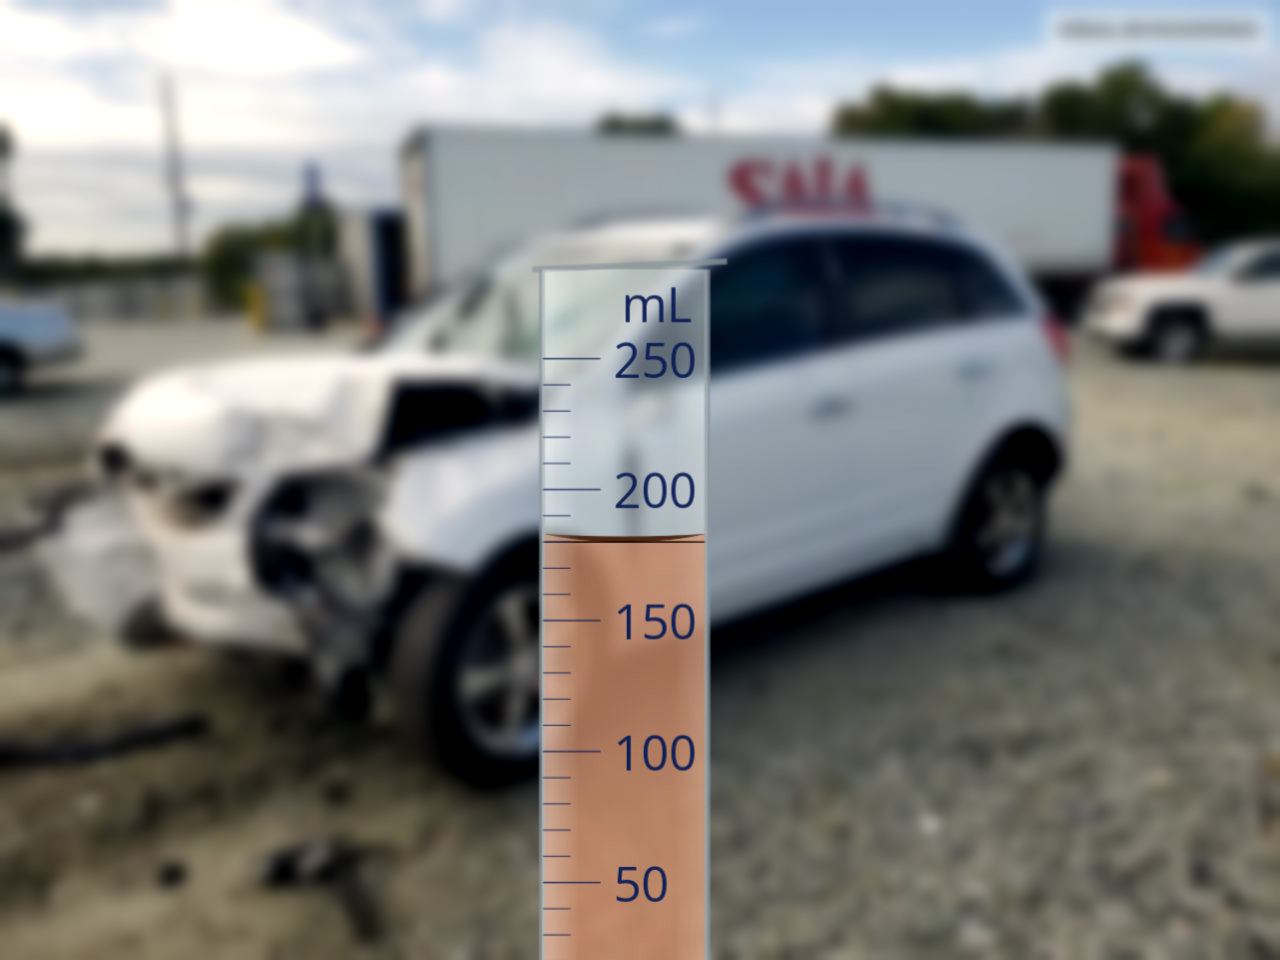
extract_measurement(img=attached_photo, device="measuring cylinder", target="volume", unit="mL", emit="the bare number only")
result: 180
